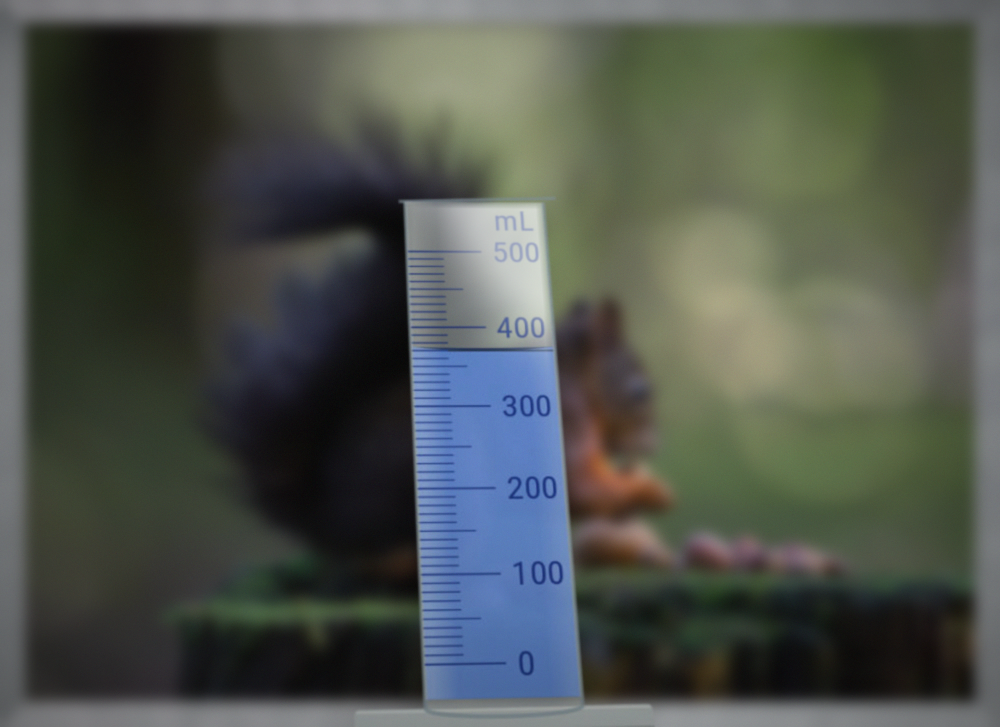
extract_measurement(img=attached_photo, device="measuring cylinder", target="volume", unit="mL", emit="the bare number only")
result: 370
